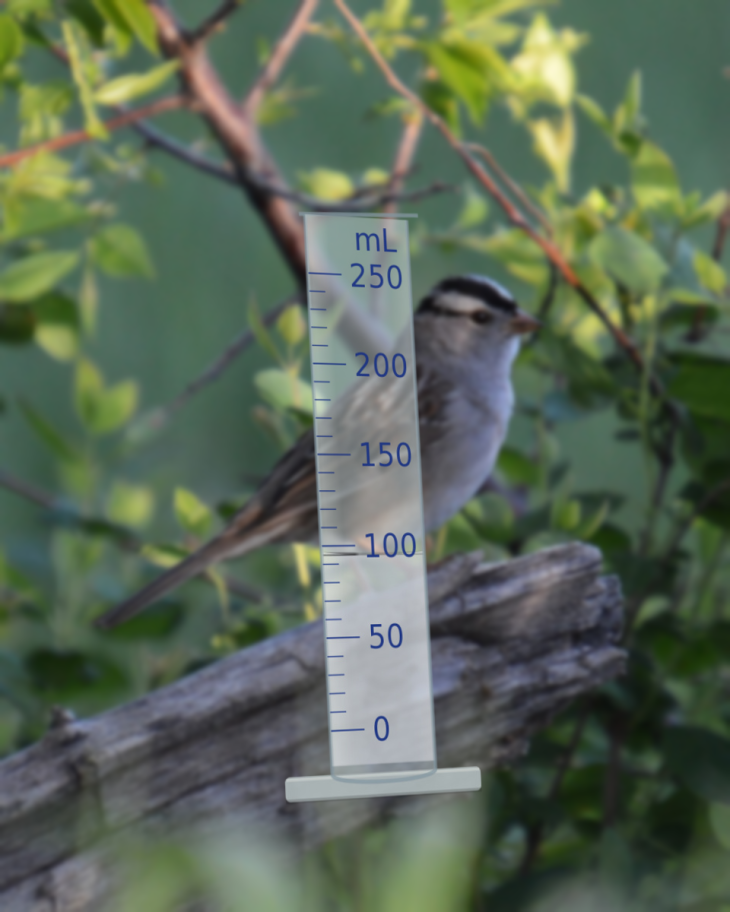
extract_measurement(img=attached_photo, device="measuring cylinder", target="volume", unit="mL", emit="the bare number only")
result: 95
